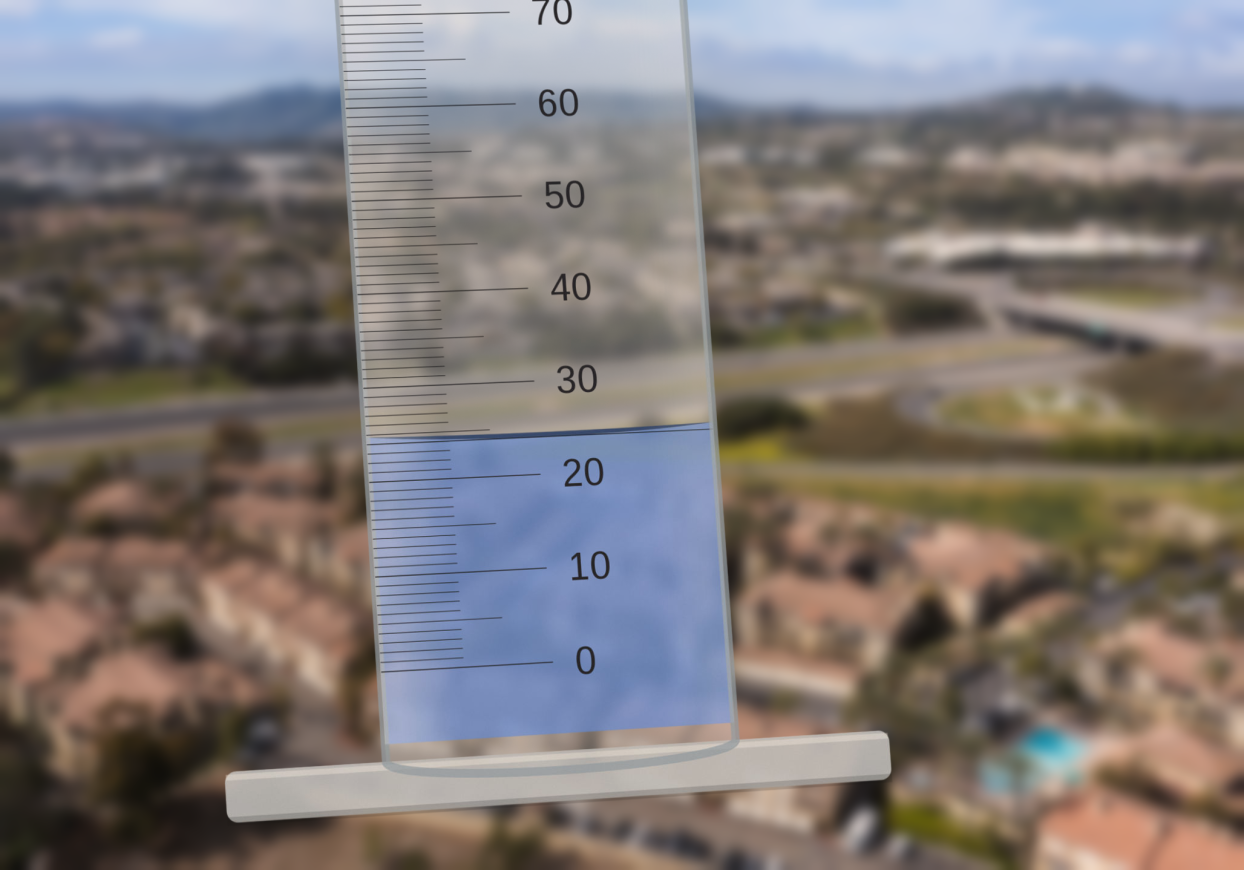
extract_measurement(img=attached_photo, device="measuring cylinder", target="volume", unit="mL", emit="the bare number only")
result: 24
